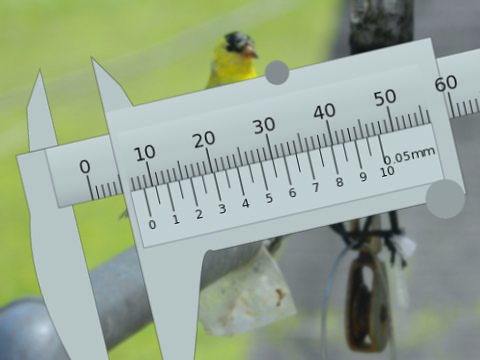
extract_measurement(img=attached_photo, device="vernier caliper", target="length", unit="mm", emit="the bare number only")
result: 8.6
